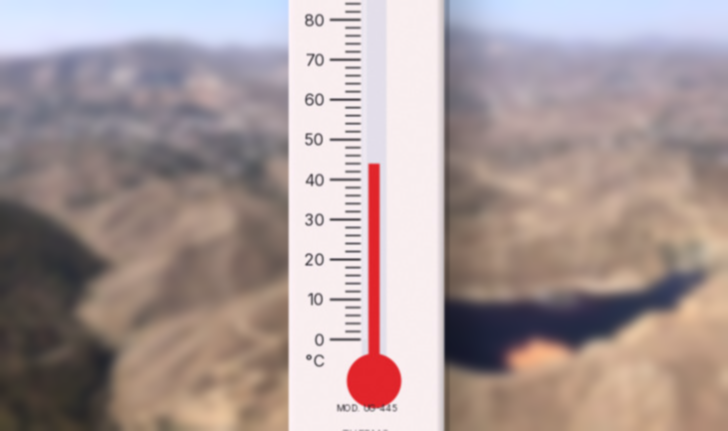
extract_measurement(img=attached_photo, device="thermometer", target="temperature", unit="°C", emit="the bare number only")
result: 44
